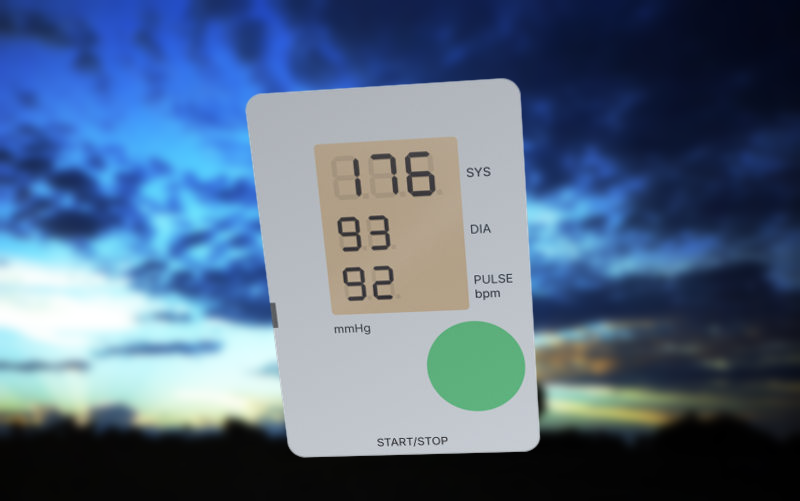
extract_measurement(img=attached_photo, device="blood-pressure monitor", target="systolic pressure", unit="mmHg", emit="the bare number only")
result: 176
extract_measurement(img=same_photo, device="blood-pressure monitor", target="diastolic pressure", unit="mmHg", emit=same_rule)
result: 93
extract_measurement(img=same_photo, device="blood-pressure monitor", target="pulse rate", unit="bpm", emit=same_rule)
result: 92
